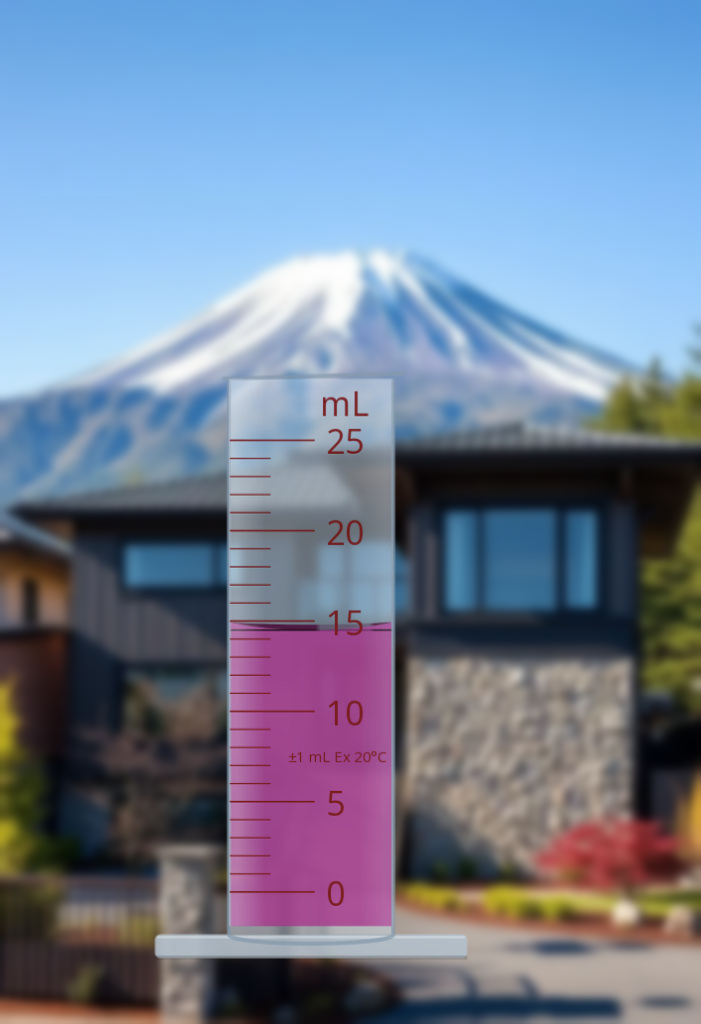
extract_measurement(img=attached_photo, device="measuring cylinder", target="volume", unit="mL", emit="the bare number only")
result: 14.5
